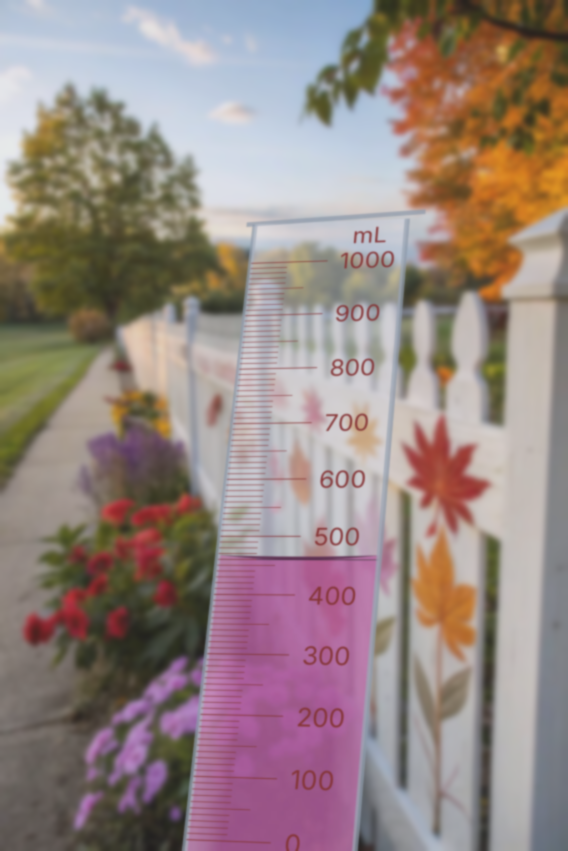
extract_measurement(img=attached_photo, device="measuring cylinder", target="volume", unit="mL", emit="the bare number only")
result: 460
